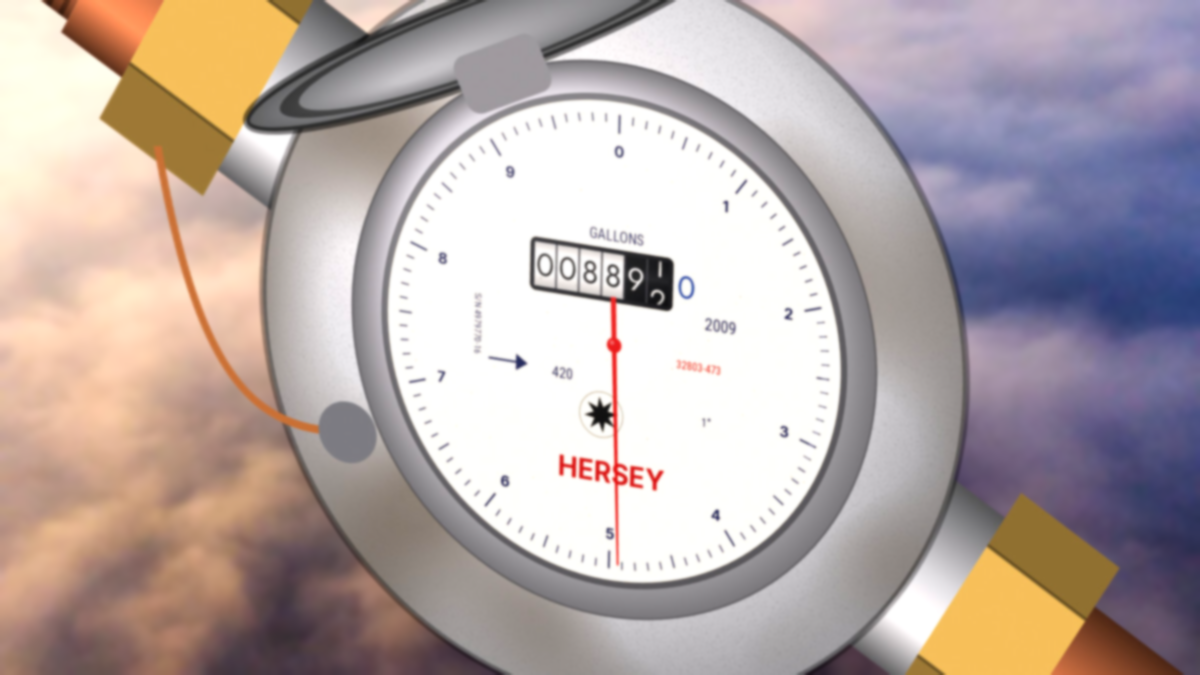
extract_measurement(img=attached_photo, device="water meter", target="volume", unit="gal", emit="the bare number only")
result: 88914.9
